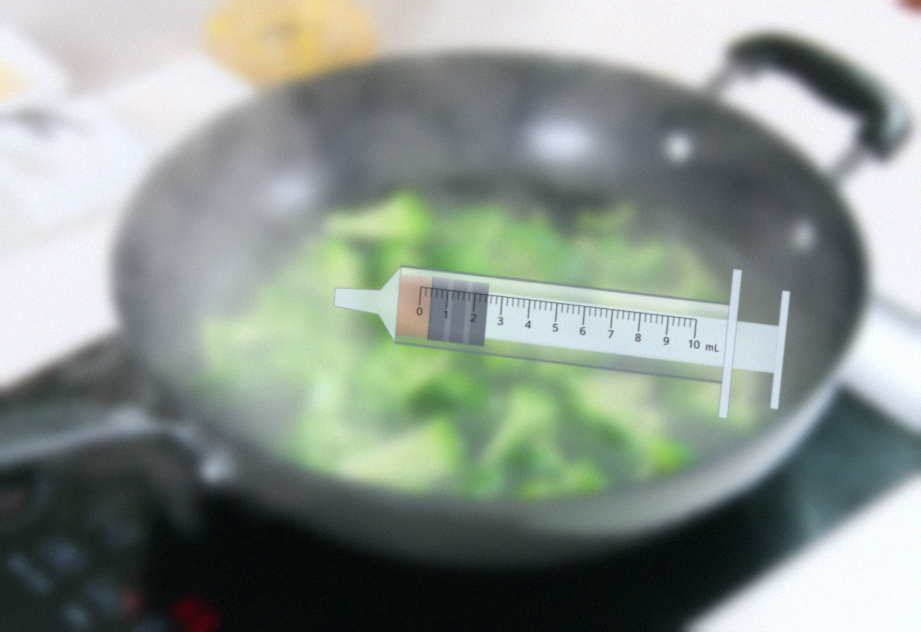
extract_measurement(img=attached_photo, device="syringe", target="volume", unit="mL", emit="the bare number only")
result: 0.4
